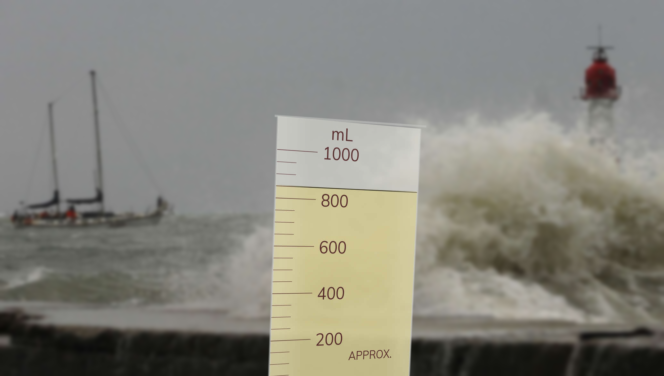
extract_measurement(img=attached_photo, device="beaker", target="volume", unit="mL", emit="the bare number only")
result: 850
